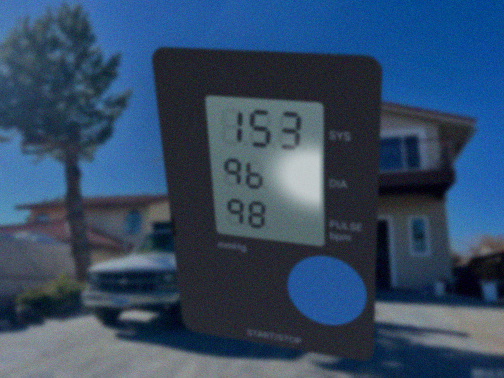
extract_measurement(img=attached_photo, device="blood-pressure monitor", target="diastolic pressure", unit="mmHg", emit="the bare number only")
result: 96
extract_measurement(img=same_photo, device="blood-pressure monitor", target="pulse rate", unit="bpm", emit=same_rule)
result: 98
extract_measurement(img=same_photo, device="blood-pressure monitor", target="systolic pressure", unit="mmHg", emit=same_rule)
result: 153
